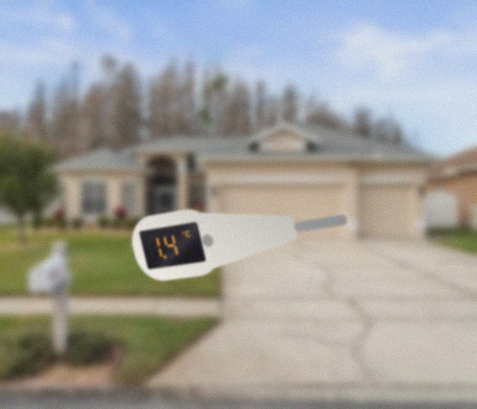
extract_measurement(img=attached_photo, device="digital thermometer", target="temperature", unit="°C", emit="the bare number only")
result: 1.4
